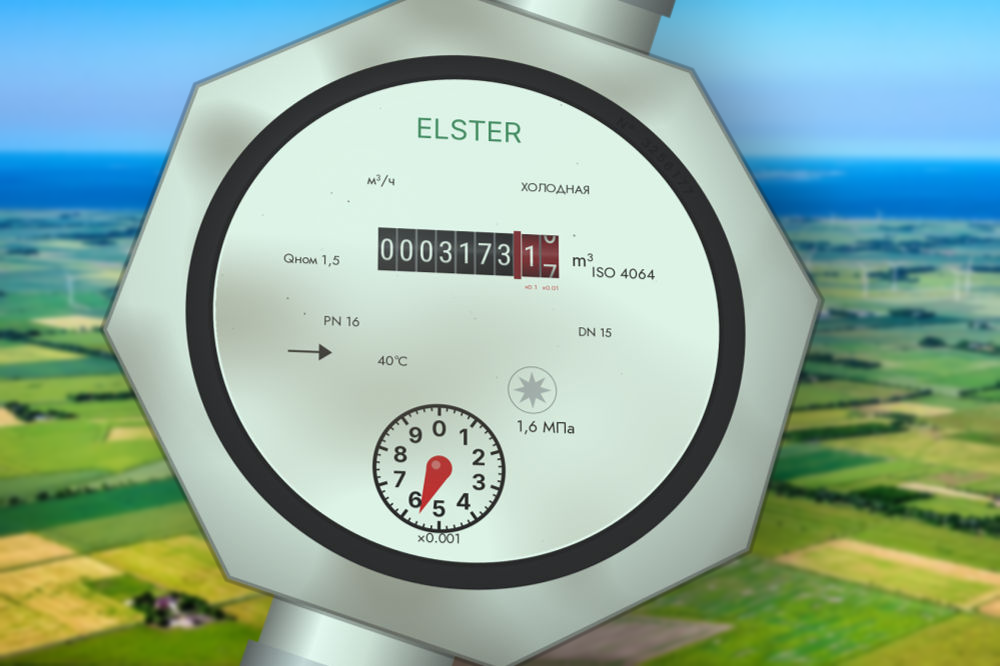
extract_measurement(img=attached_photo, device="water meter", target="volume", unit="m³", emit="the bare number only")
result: 3173.165
